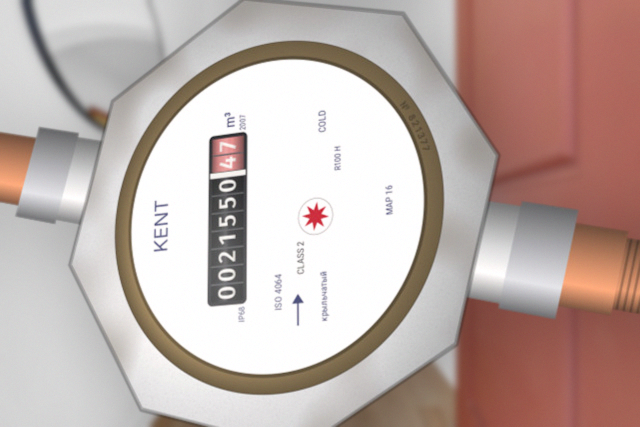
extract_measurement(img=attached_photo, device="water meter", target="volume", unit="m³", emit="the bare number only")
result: 21550.47
